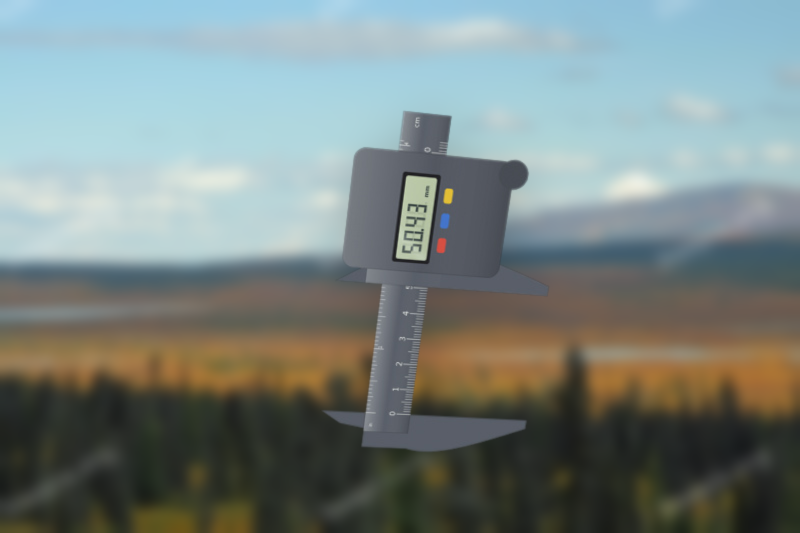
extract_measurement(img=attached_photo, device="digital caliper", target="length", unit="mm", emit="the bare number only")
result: 50.43
